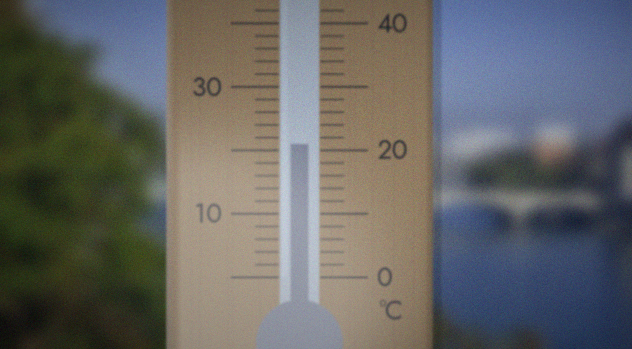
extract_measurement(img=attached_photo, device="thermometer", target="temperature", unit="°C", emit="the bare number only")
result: 21
